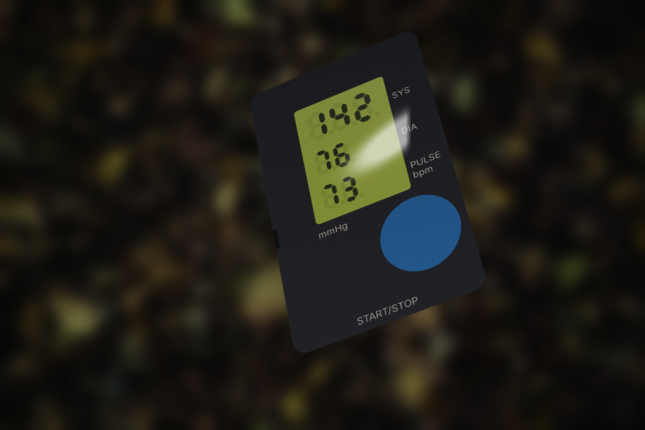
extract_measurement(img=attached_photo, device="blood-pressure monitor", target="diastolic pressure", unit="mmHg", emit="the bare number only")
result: 76
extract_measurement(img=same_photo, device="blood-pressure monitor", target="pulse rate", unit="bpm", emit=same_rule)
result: 73
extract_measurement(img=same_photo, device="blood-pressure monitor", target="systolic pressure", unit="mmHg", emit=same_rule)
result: 142
